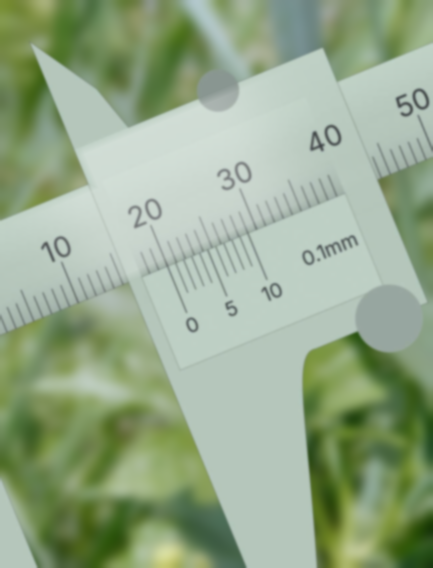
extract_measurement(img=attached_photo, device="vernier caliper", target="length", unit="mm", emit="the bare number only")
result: 20.0
